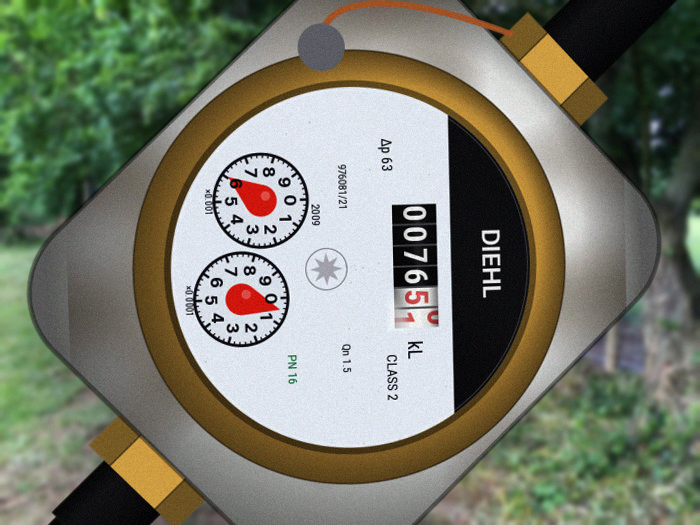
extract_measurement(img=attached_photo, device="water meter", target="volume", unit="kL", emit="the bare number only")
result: 76.5060
